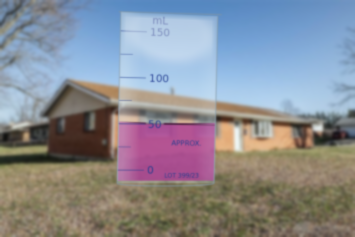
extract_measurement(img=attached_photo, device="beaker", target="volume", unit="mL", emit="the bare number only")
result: 50
